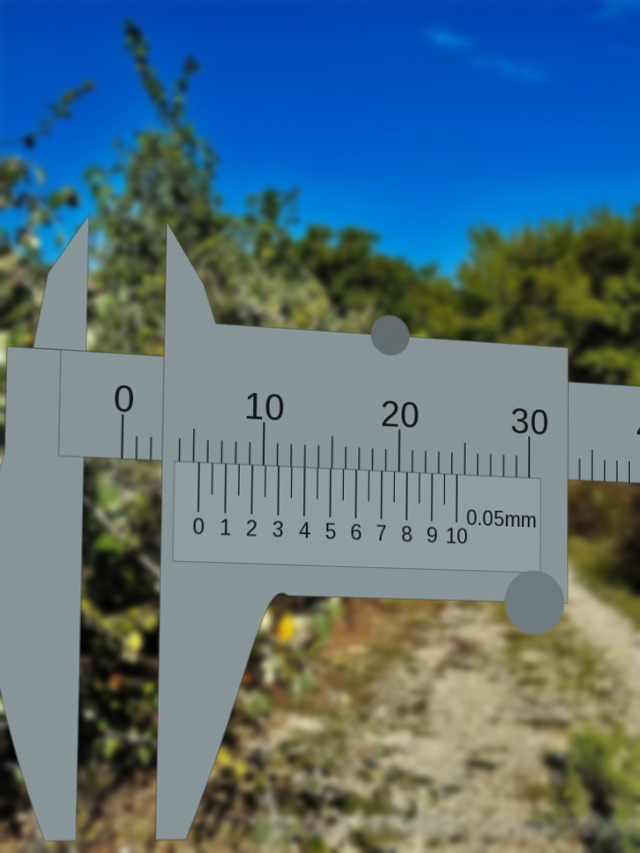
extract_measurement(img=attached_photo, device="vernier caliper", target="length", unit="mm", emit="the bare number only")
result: 5.4
